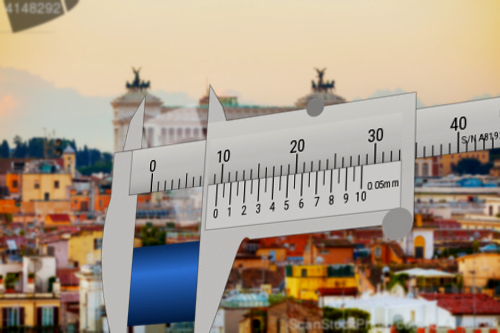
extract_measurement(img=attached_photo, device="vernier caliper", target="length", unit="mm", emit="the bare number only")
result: 9.4
